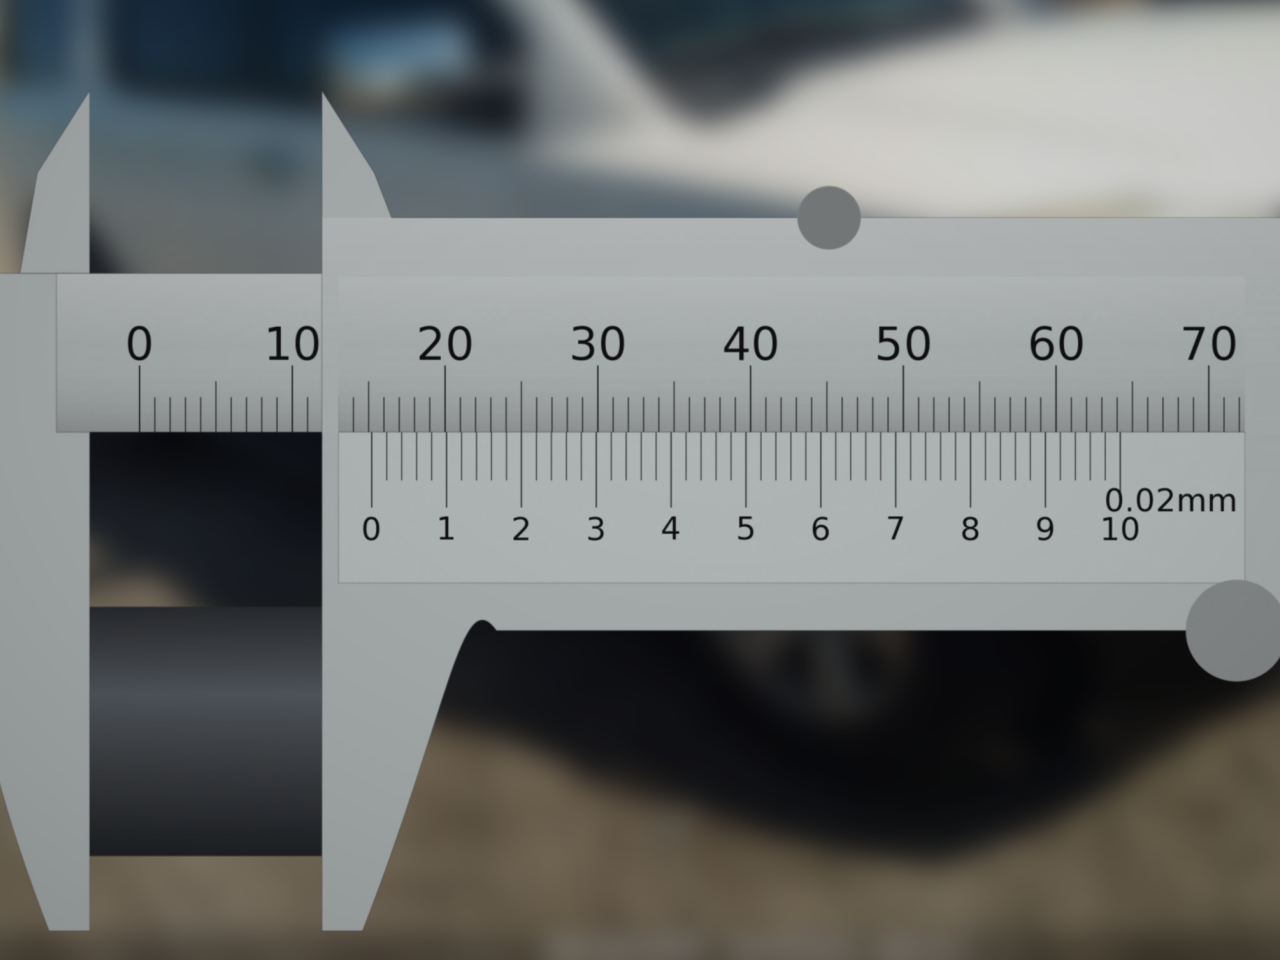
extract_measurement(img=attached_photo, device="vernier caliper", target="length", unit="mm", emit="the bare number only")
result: 15.2
